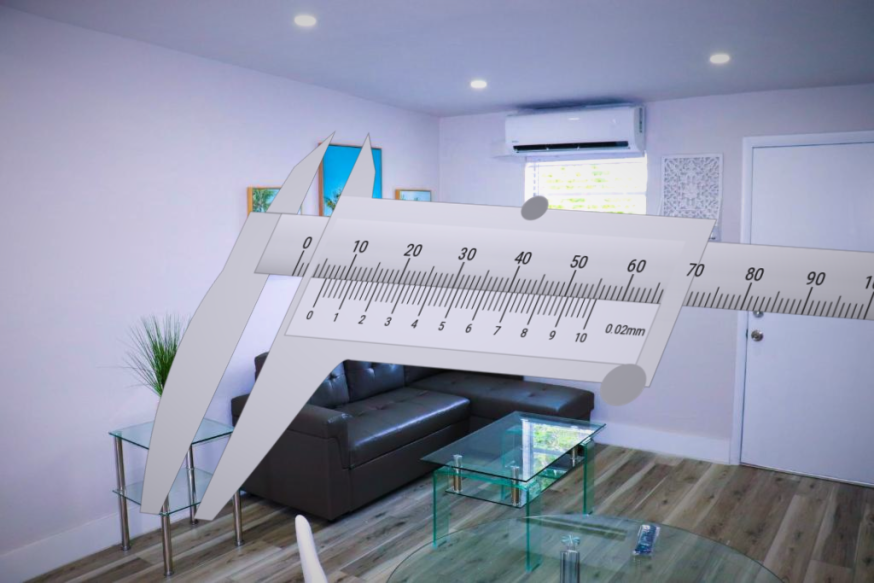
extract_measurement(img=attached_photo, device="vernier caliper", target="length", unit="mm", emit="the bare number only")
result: 6.5
